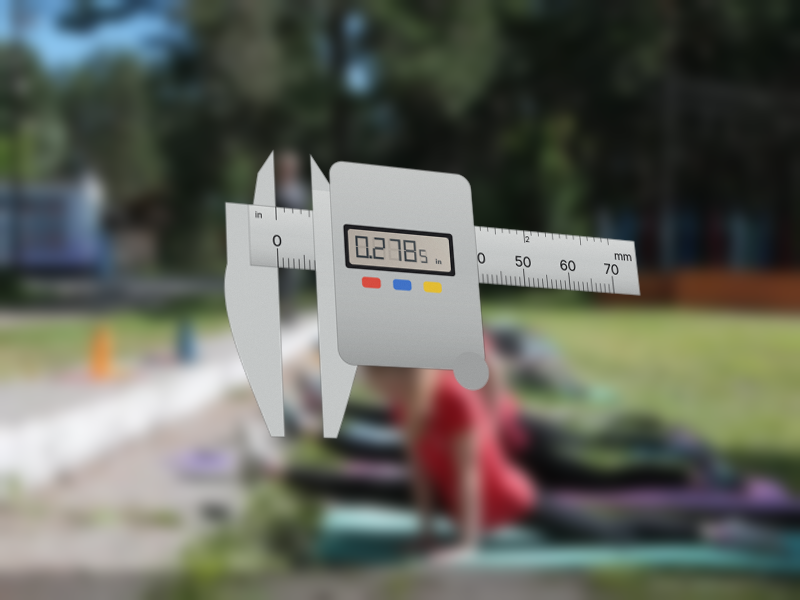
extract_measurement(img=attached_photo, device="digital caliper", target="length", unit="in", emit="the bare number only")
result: 0.2785
